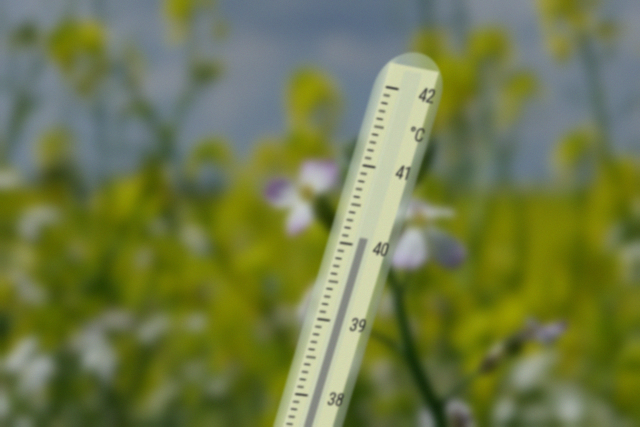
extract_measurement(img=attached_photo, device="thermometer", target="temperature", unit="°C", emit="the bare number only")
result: 40.1
